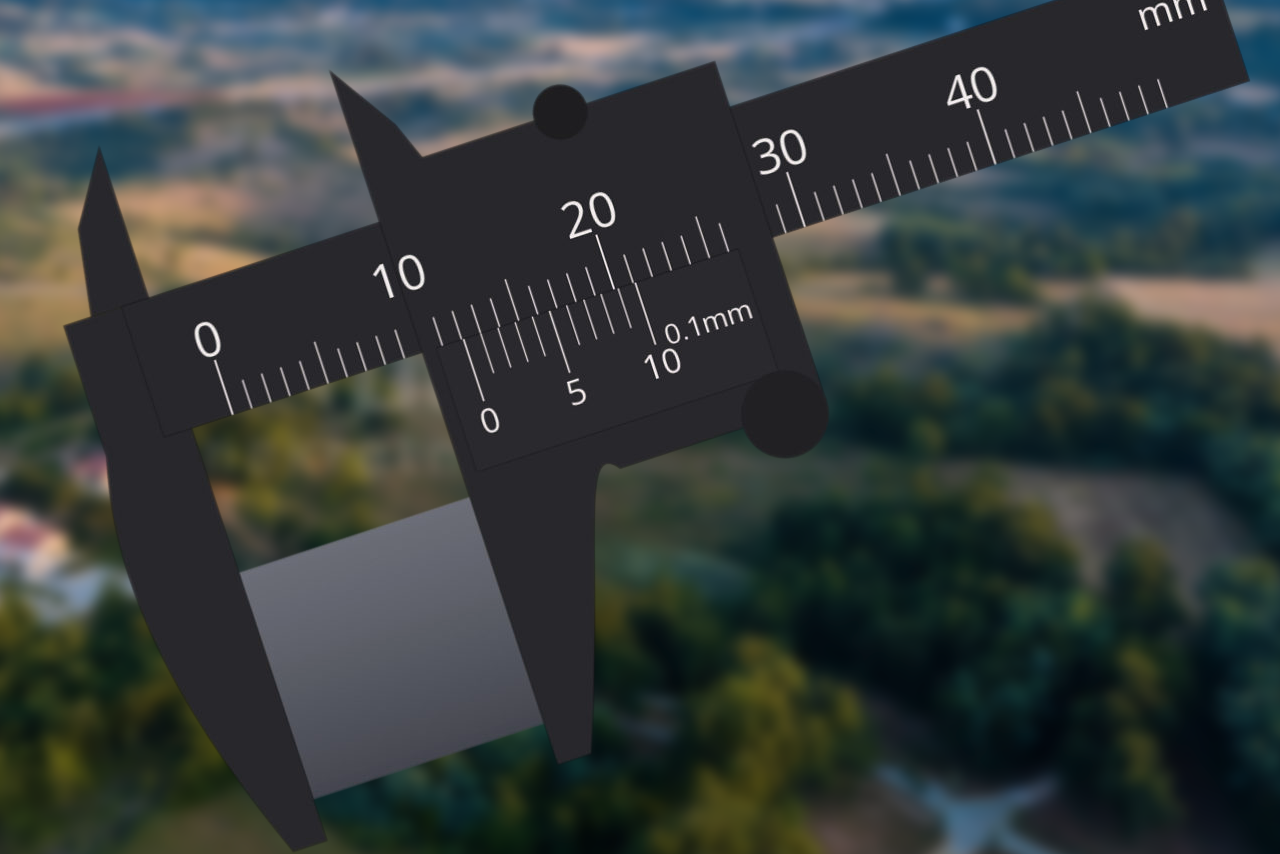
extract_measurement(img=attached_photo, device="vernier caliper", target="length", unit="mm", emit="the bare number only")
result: 12.1
